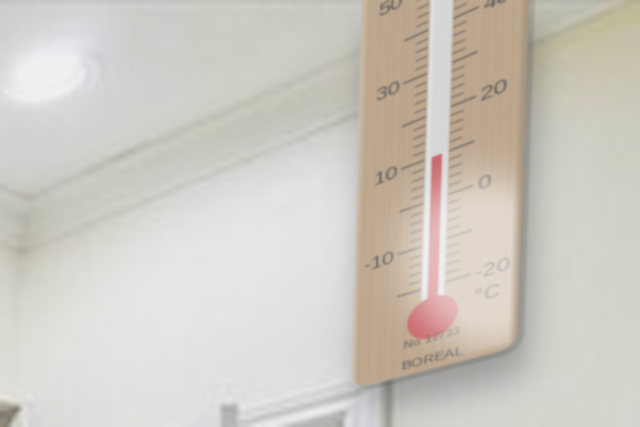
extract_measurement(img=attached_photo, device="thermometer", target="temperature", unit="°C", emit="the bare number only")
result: 10
